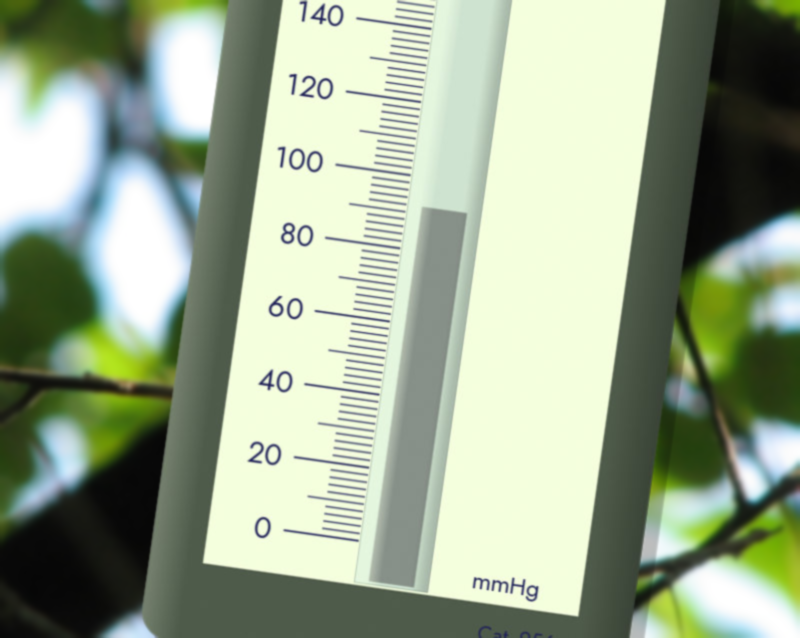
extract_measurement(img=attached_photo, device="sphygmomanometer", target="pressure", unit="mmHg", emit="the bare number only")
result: 92
